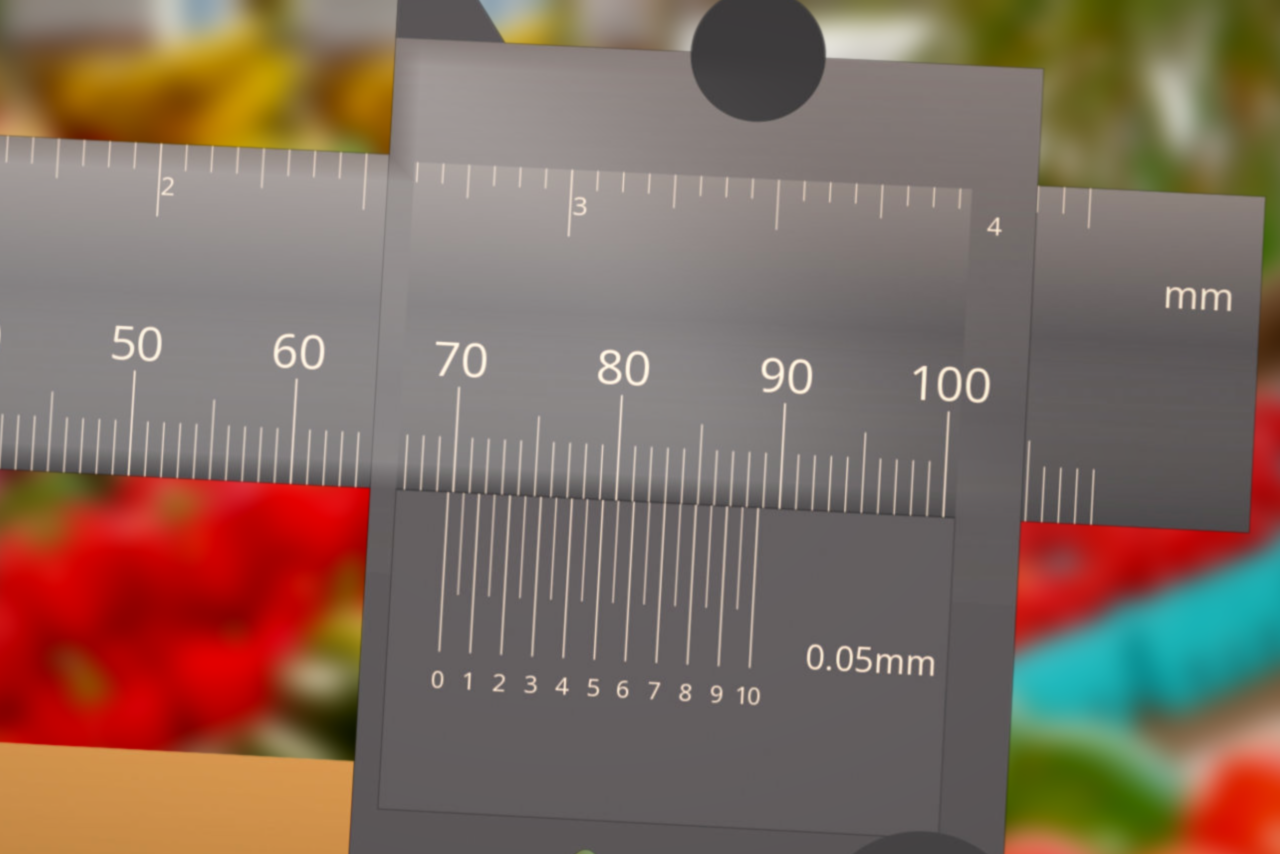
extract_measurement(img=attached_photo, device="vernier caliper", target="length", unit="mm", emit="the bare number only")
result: 69.7
